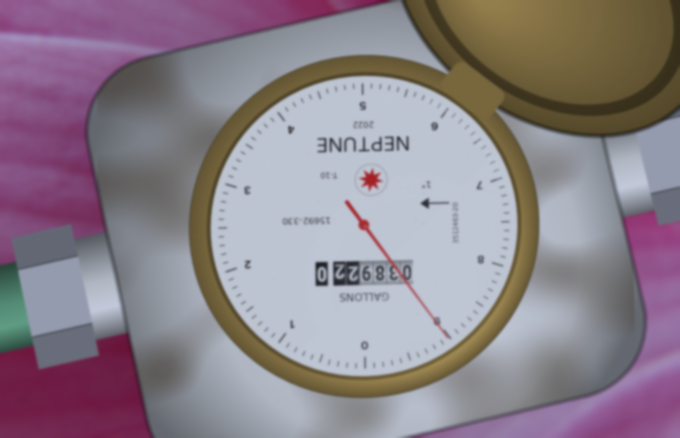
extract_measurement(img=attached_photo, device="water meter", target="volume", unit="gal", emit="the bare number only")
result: 389219.0
